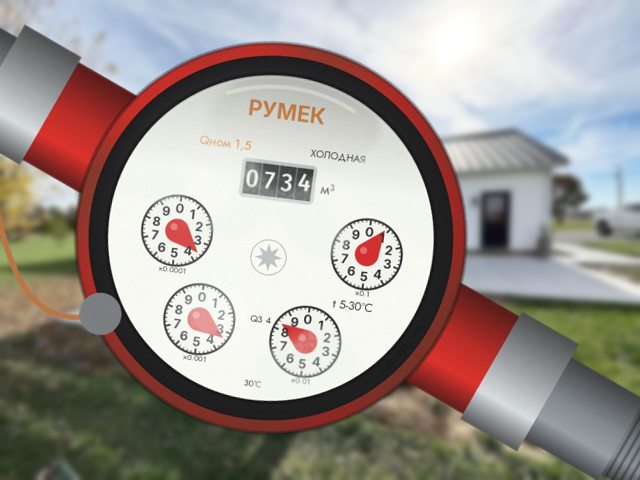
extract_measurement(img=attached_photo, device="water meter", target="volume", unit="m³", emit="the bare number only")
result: 734.0833
